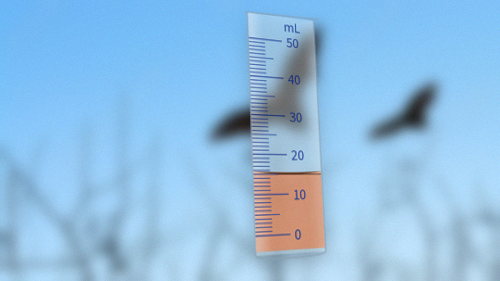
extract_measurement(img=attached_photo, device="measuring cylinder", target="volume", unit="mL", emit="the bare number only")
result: 15
